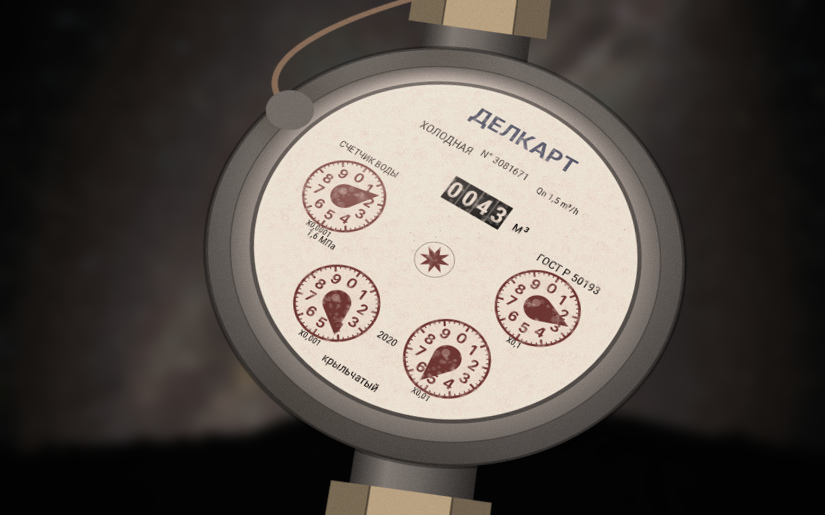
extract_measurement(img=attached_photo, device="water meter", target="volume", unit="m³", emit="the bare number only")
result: 43.2541
